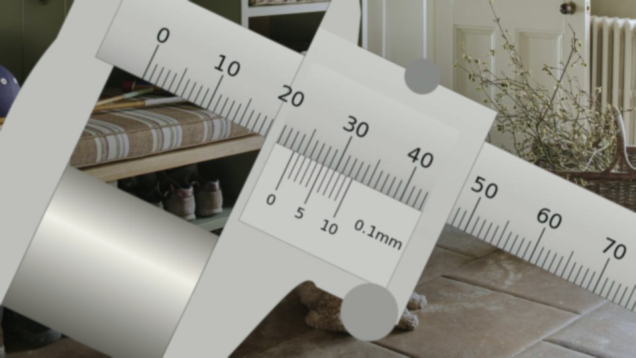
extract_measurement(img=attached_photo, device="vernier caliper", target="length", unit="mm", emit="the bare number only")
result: 23.6
